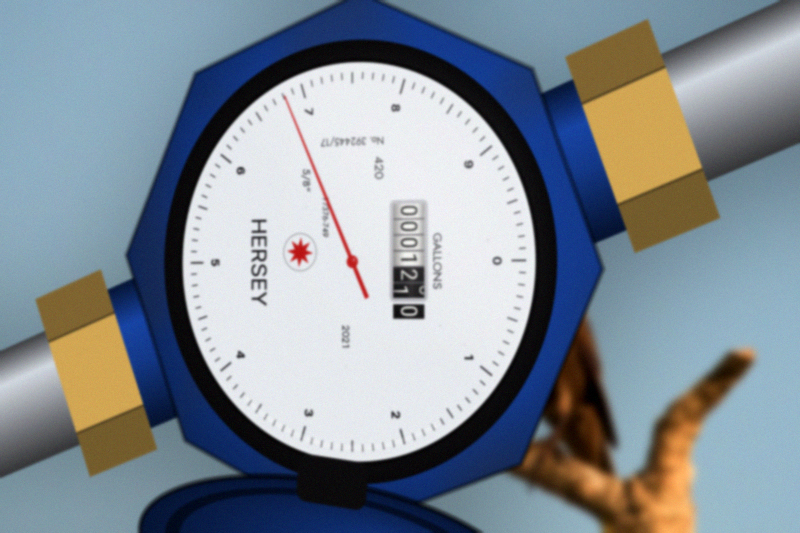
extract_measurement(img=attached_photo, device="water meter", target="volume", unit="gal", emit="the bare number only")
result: 1206.8
